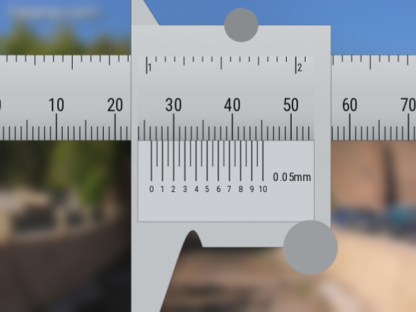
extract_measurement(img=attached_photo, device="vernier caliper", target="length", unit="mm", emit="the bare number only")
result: 26.2
